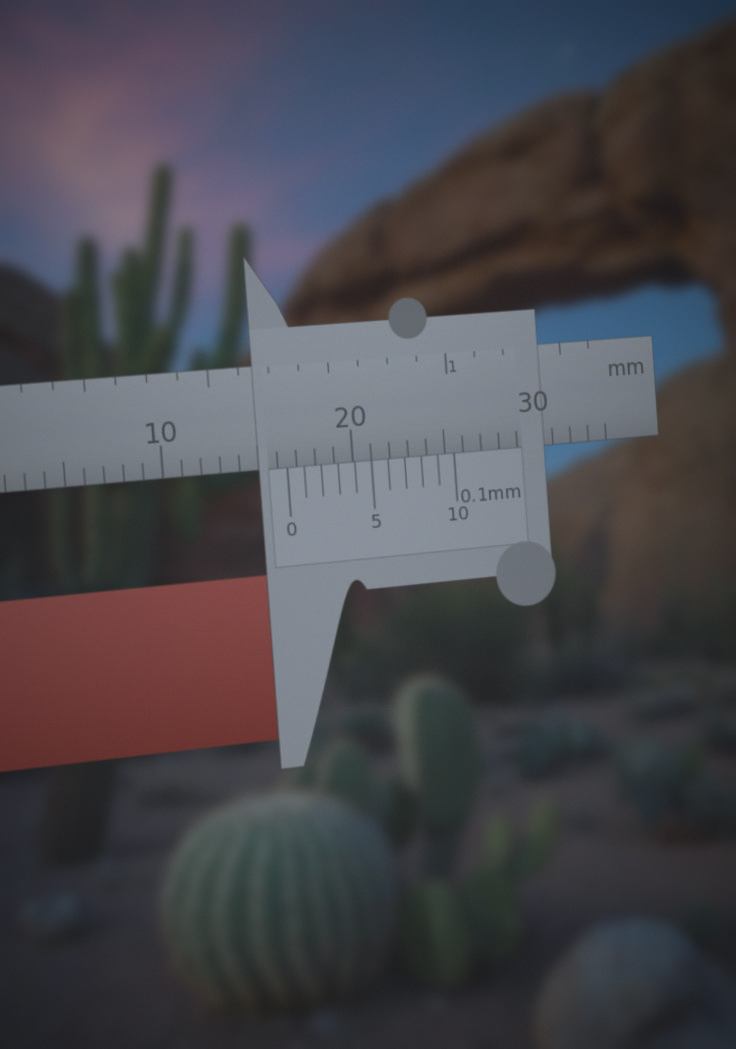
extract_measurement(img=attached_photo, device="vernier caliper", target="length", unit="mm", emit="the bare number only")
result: 16.5
